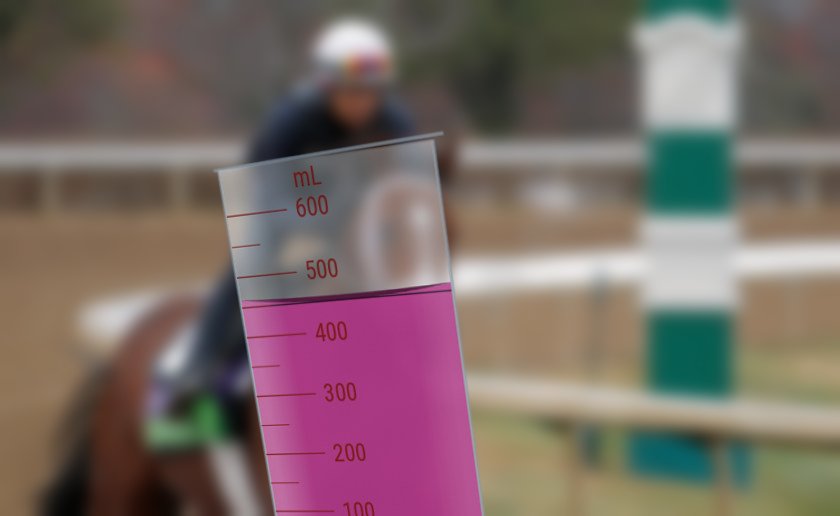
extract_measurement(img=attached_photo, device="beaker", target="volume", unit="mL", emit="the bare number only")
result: 450
